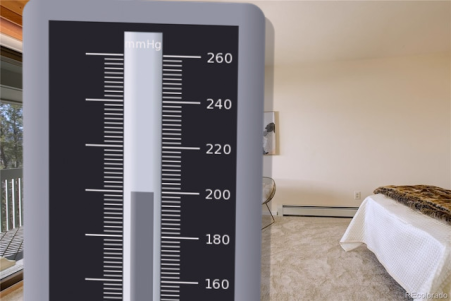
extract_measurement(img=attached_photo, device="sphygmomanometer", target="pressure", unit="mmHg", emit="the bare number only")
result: 200
